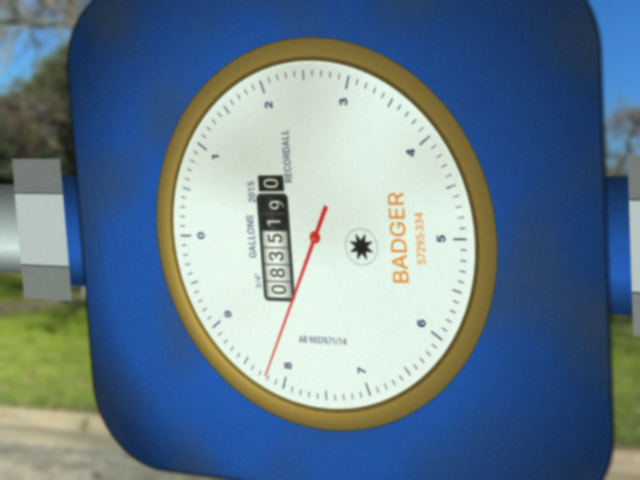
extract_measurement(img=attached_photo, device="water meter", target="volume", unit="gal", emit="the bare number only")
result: 835188.2
